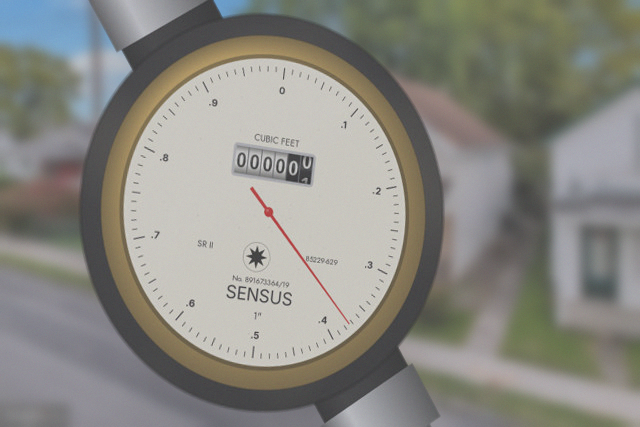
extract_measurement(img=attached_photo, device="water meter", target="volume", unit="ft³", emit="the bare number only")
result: 0.37
